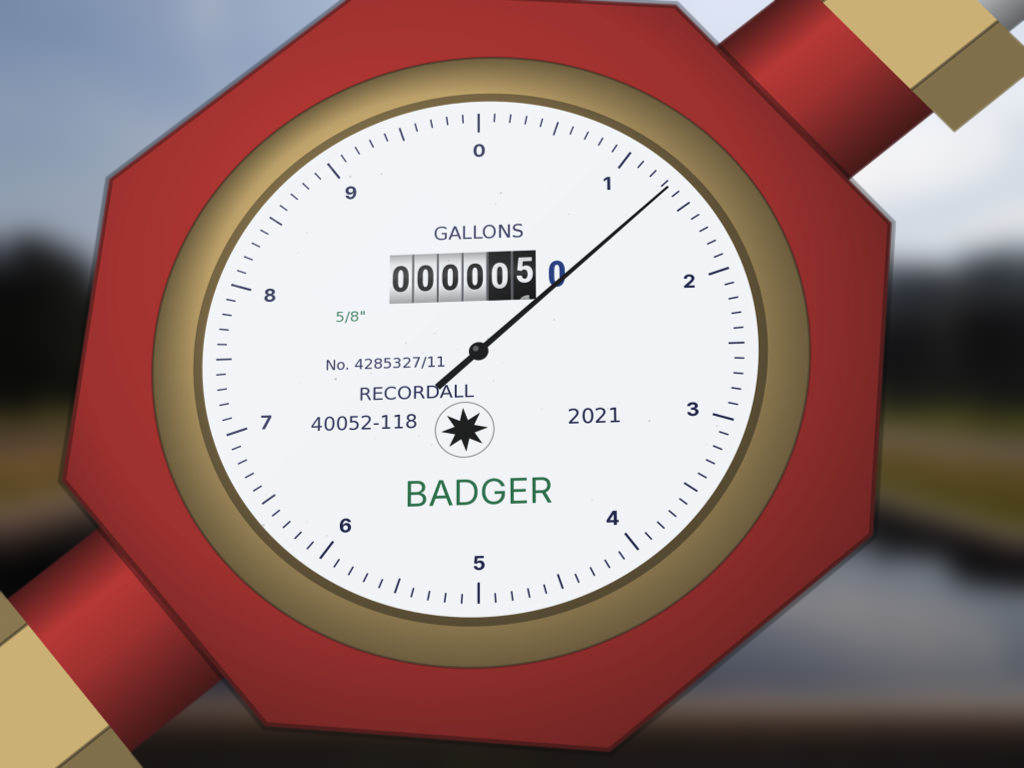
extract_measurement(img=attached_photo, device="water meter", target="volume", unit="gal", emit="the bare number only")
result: 51.3
